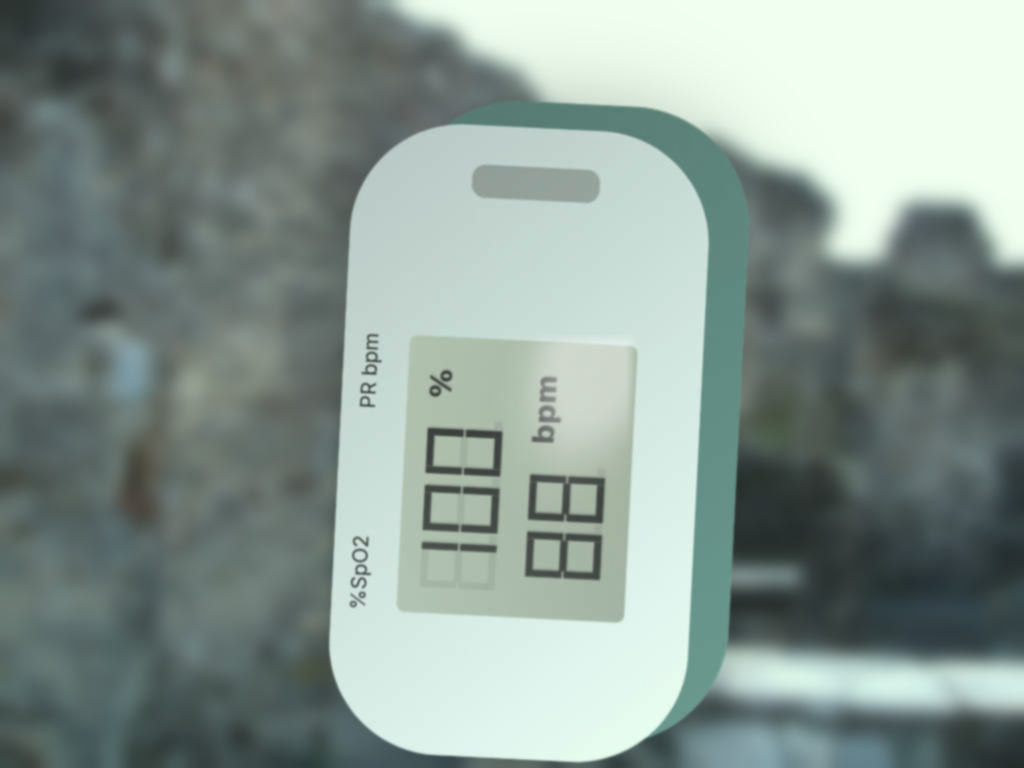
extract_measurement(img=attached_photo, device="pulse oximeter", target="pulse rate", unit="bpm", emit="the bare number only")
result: 88
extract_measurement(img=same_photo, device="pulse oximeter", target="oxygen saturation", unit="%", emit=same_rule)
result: 100
